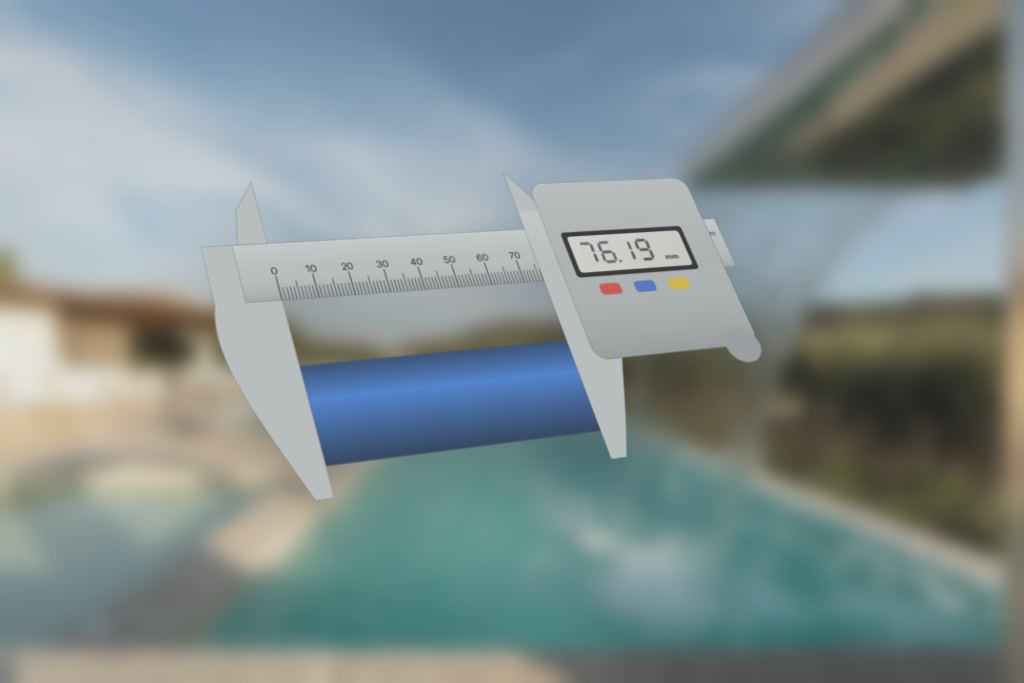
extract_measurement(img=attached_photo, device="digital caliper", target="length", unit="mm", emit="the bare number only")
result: 76.19
